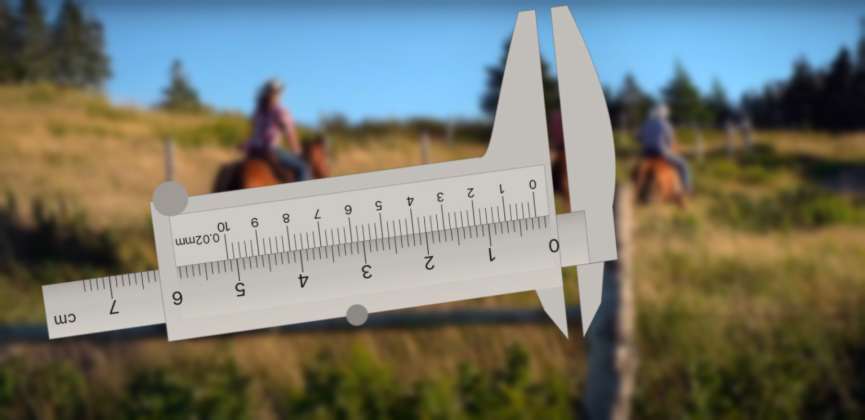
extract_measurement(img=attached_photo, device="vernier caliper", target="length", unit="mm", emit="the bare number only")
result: 2.4
